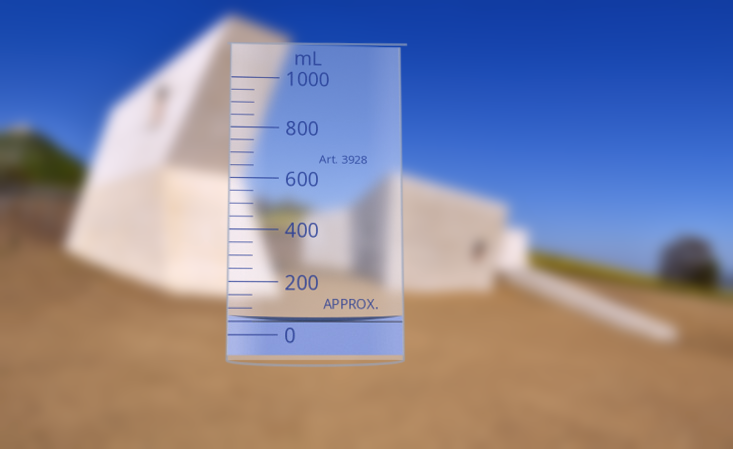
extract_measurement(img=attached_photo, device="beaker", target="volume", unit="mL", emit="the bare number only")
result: 50
